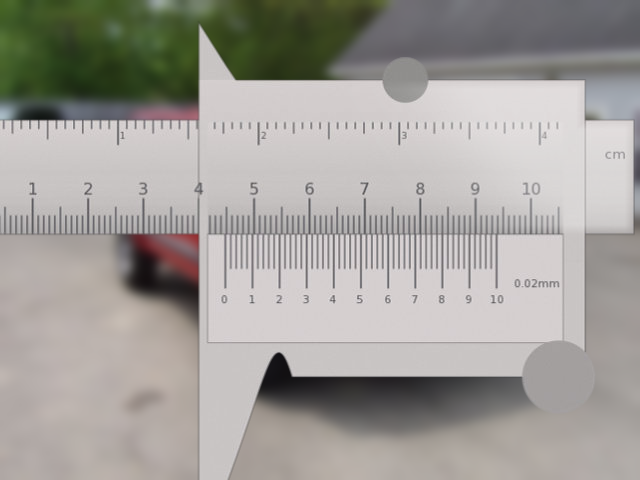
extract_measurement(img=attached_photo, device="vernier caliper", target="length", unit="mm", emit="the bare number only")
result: 44.8
